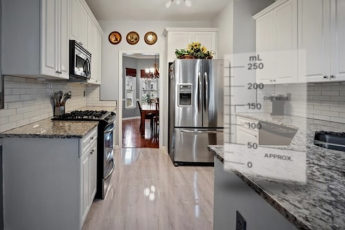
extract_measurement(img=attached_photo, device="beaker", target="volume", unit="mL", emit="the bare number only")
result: 50
